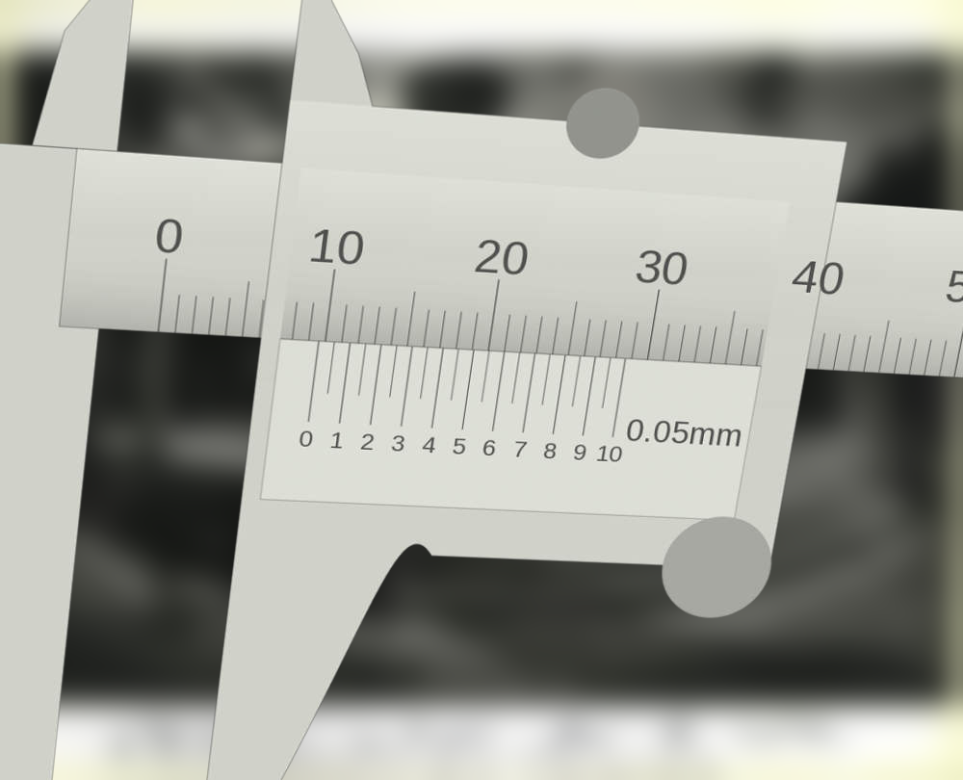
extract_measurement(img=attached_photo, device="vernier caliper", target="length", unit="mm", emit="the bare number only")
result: 9.6
